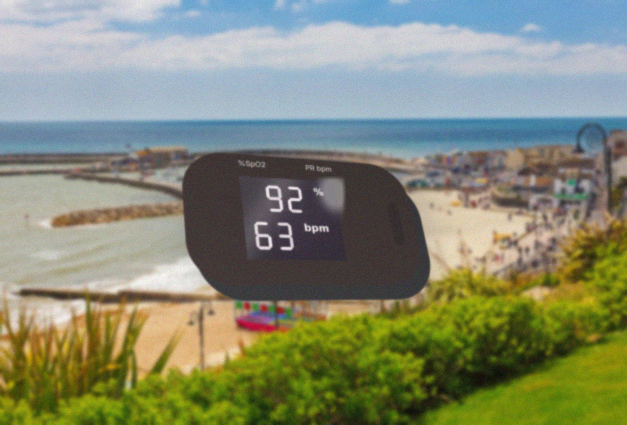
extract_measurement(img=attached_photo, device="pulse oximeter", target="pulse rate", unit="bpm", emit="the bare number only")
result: 63
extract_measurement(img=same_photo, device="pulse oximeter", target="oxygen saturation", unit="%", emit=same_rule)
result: 92
